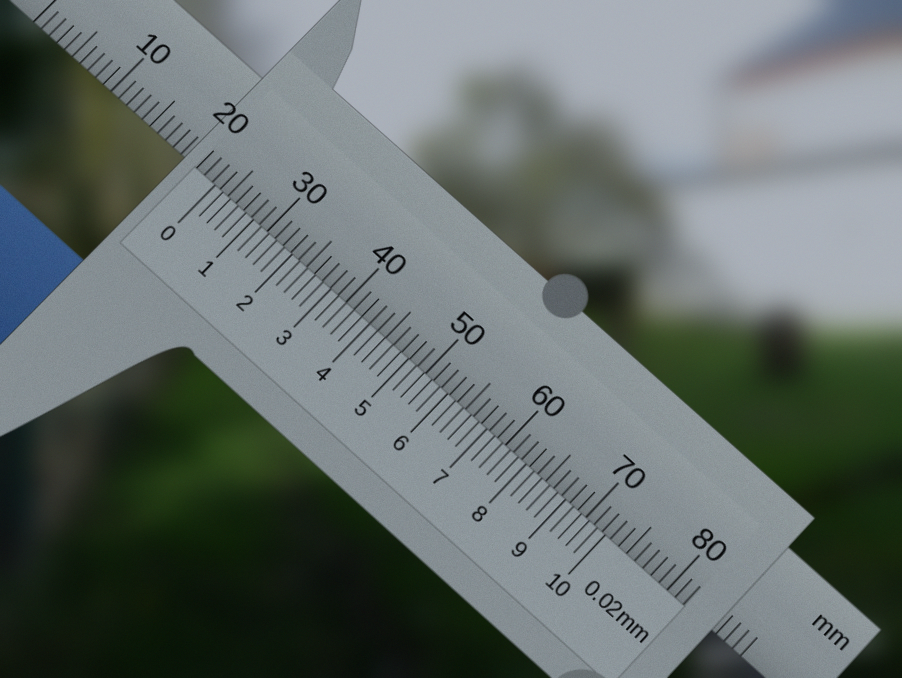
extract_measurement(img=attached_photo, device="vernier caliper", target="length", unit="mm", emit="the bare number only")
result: 23.4
